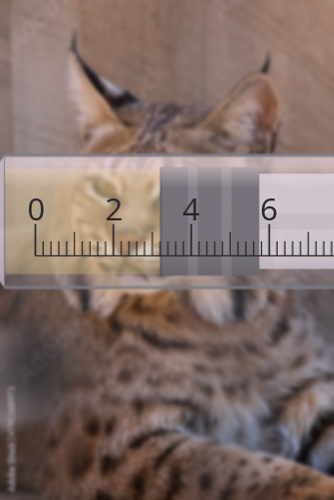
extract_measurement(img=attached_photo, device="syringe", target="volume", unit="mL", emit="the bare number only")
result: 3.2
